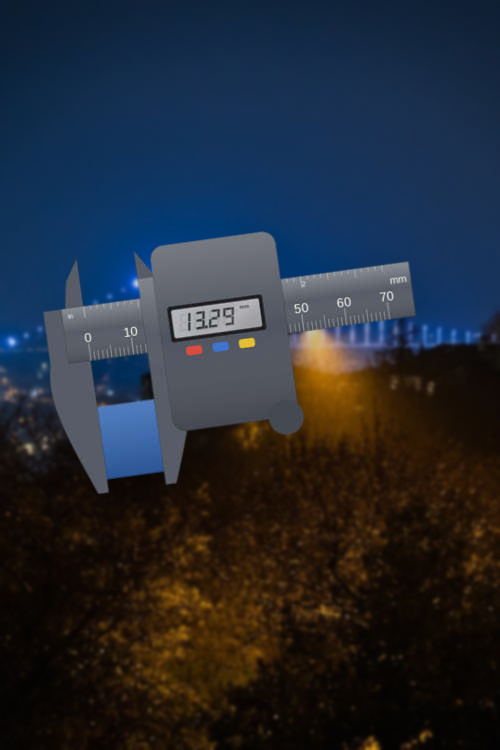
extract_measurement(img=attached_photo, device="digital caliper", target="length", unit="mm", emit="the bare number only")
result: 13.29
